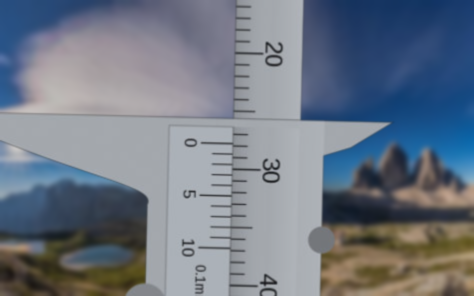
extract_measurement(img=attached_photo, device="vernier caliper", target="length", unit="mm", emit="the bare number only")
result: 27.8
